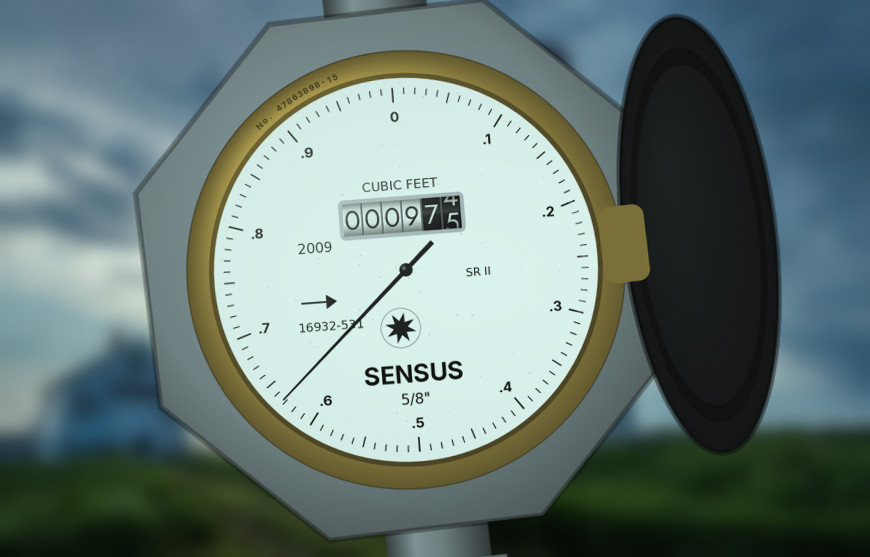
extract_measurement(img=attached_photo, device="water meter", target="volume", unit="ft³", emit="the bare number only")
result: 974.63
